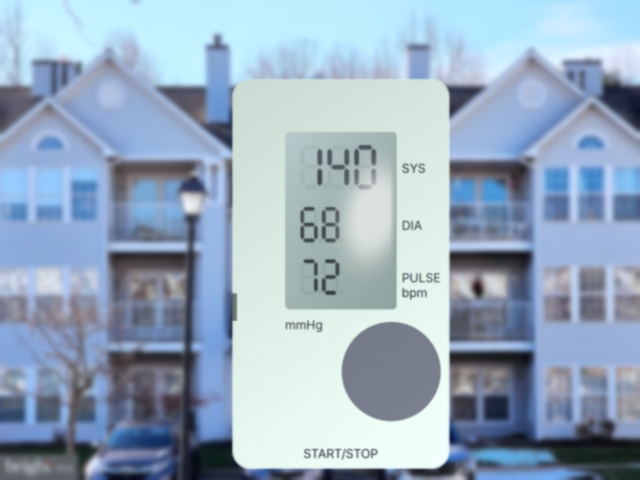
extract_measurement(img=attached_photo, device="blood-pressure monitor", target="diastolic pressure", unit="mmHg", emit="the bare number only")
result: 68
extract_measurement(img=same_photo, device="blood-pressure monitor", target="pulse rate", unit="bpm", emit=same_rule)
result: 72
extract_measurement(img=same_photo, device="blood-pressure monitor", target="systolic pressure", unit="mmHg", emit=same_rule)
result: 140
